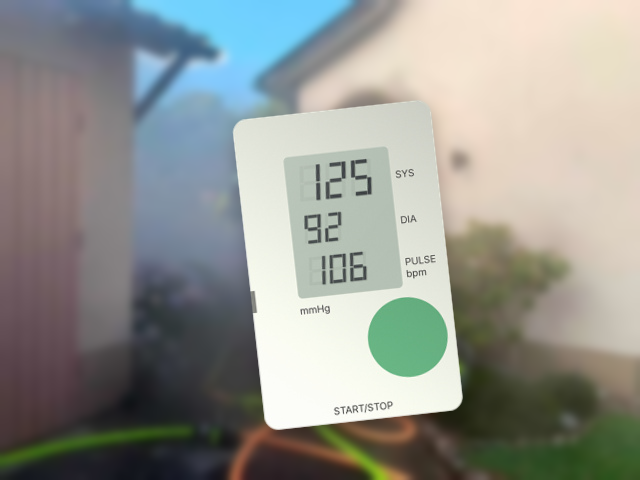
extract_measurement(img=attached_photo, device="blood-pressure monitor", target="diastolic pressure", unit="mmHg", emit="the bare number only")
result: 92
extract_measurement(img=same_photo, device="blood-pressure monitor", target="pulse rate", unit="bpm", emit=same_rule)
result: 106
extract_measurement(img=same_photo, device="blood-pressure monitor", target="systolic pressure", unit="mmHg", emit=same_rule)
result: 125
